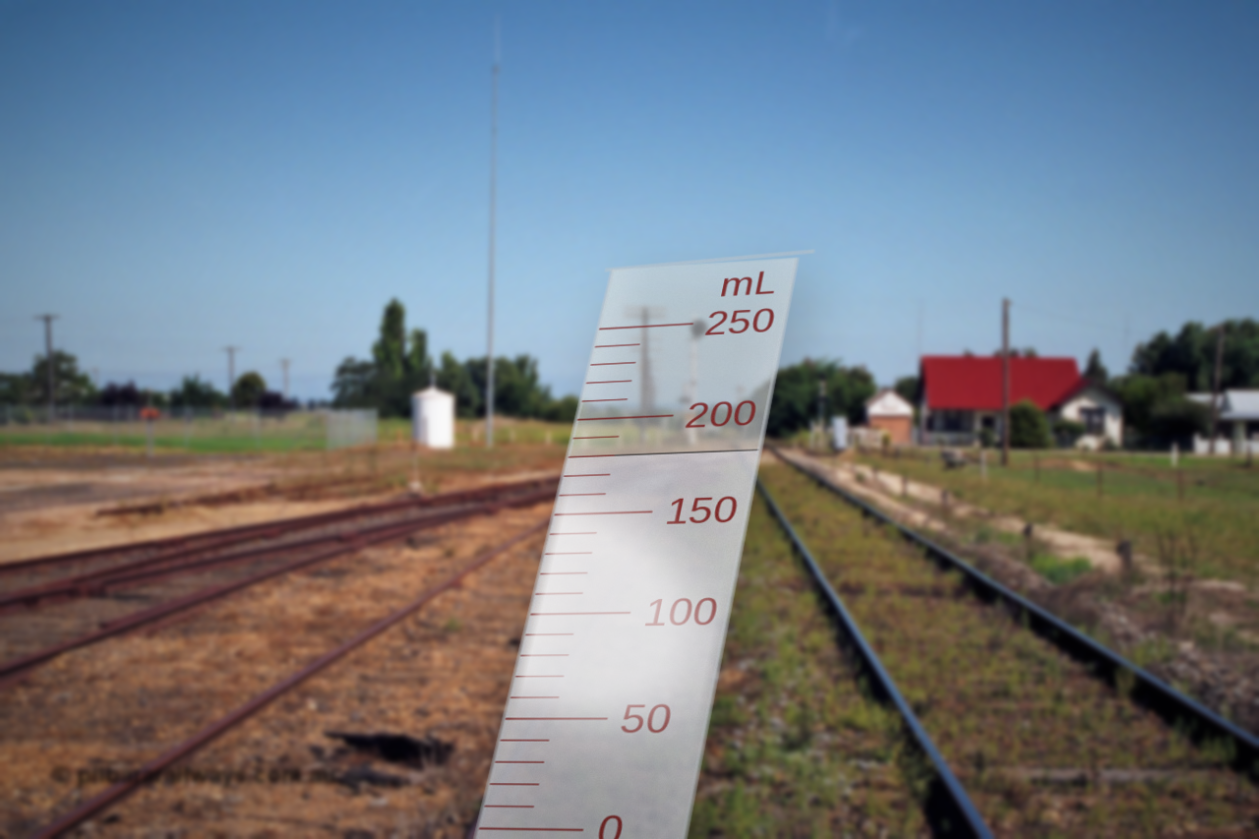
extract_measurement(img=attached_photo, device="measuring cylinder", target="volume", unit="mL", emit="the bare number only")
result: 180
